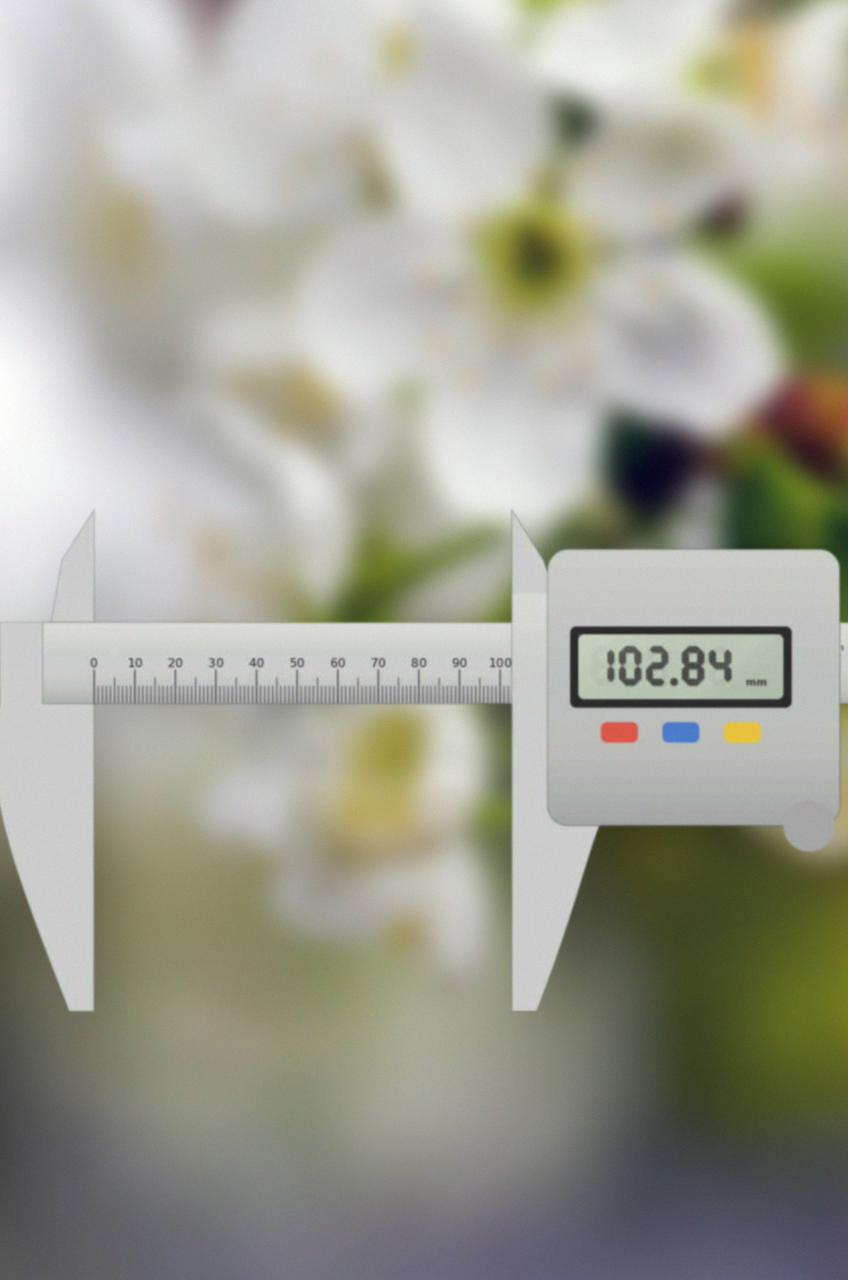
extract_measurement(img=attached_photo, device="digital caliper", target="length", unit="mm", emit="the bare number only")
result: 102.84
